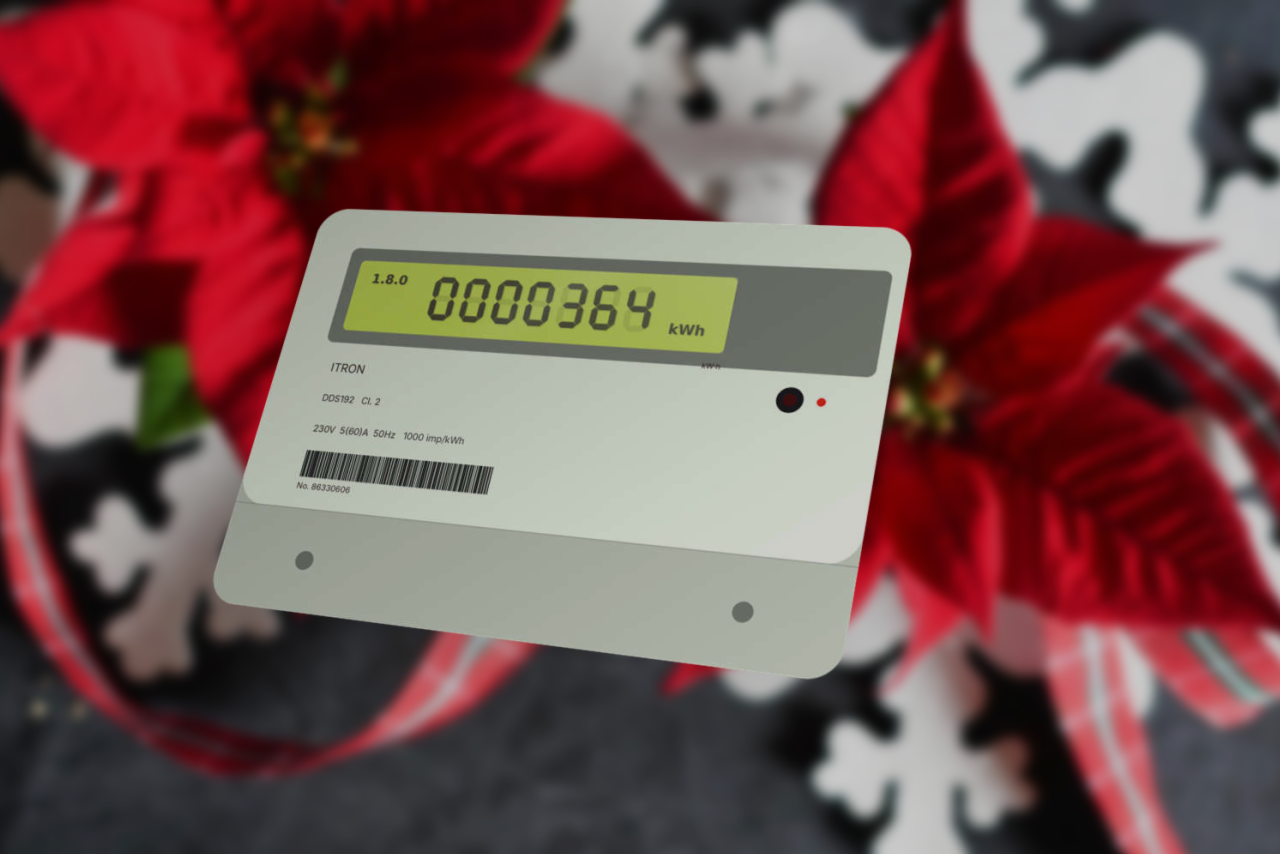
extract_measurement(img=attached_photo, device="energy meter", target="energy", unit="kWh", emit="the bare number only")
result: 364
